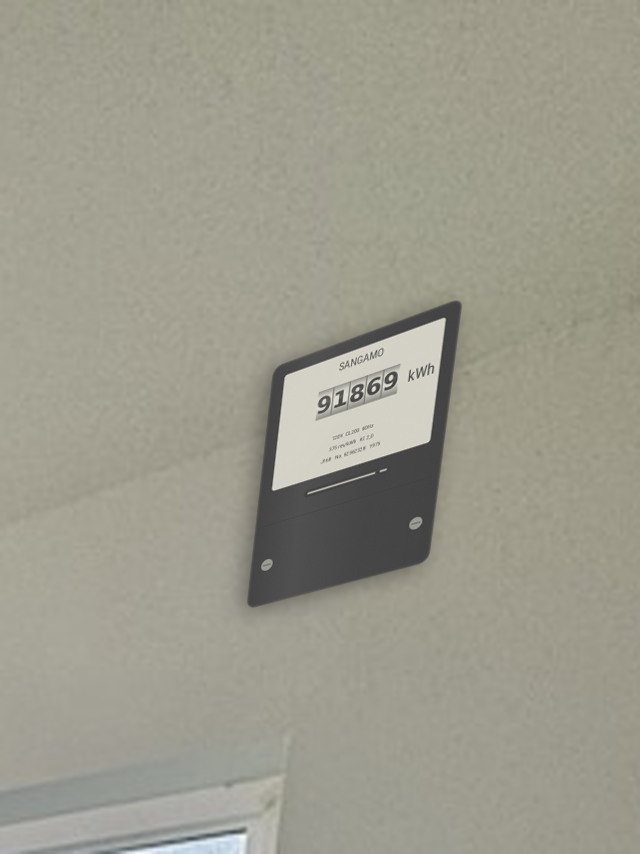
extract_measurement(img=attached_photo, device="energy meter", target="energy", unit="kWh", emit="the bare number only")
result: 91869
